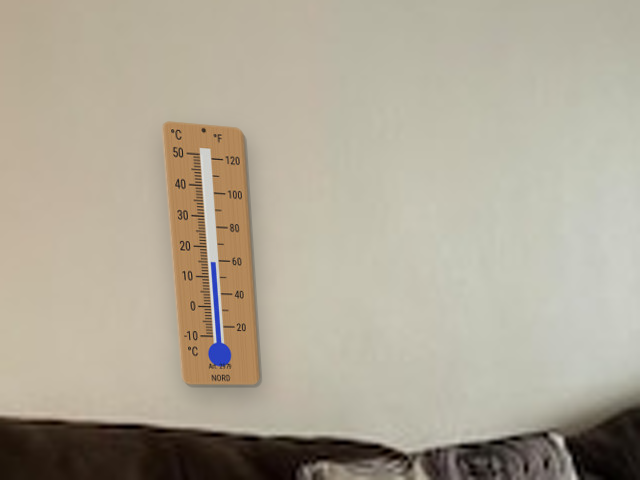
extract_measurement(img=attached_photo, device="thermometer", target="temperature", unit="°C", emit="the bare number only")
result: 15
